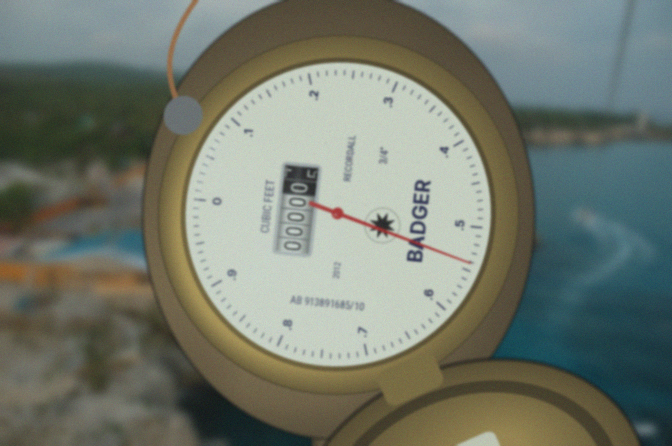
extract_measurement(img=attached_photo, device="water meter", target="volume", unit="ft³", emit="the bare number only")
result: 4.54
